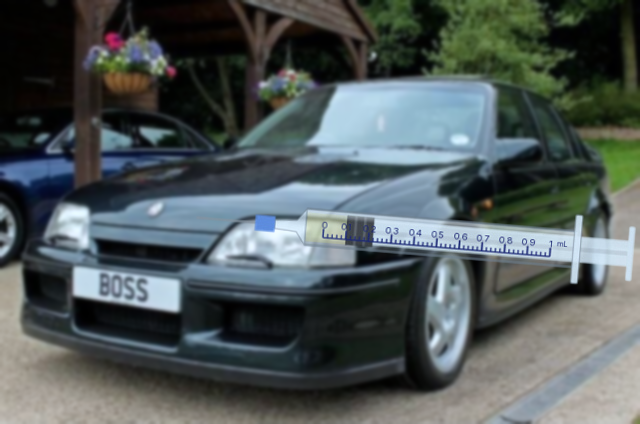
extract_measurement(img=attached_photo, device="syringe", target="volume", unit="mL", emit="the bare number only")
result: 0.1
